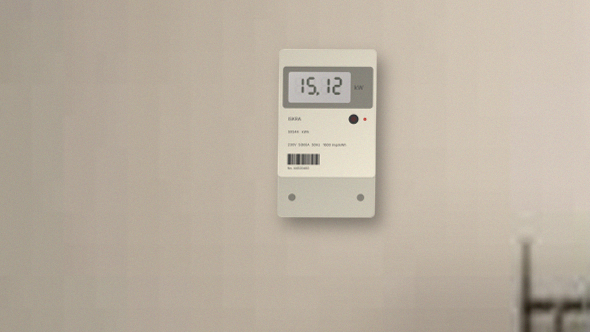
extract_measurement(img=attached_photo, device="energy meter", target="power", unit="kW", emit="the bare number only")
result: 15.12
